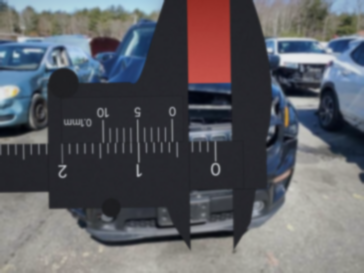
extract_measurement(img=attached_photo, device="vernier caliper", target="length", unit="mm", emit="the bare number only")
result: 5.6
